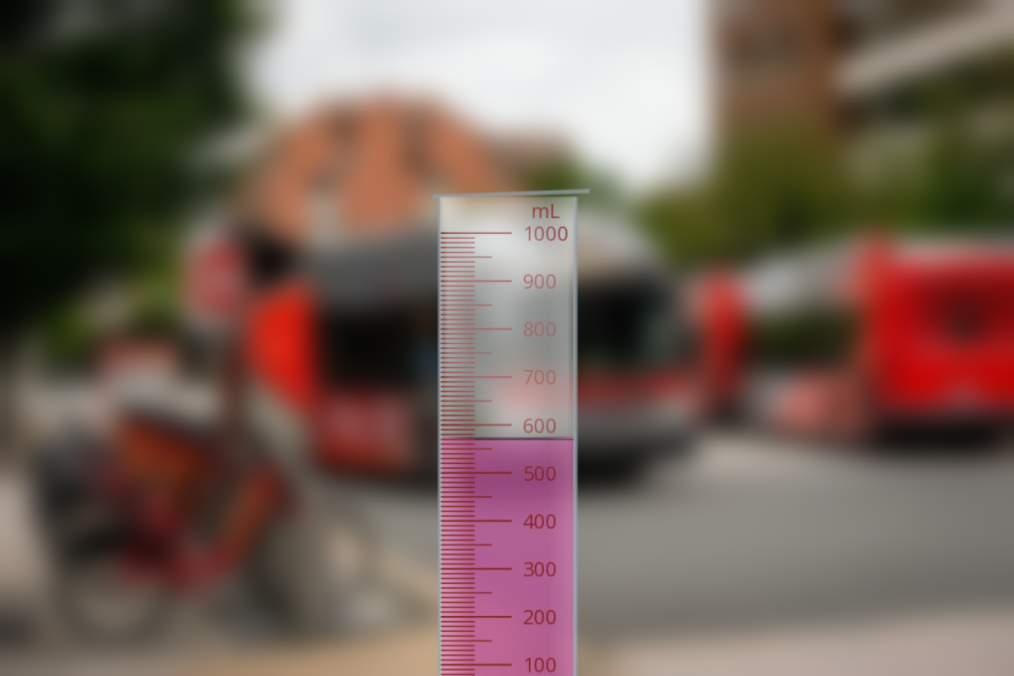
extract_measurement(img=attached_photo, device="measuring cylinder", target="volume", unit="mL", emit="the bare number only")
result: 570
